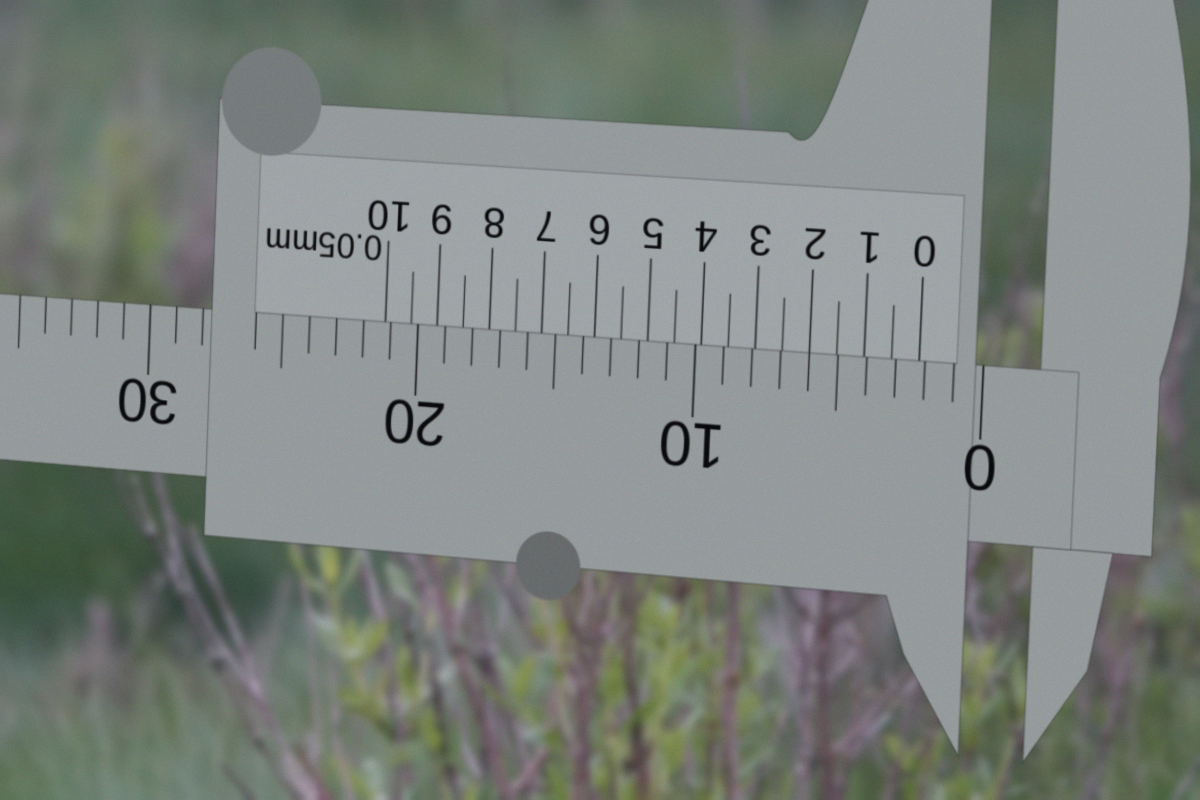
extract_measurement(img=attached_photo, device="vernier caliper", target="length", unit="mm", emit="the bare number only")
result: 2.20
